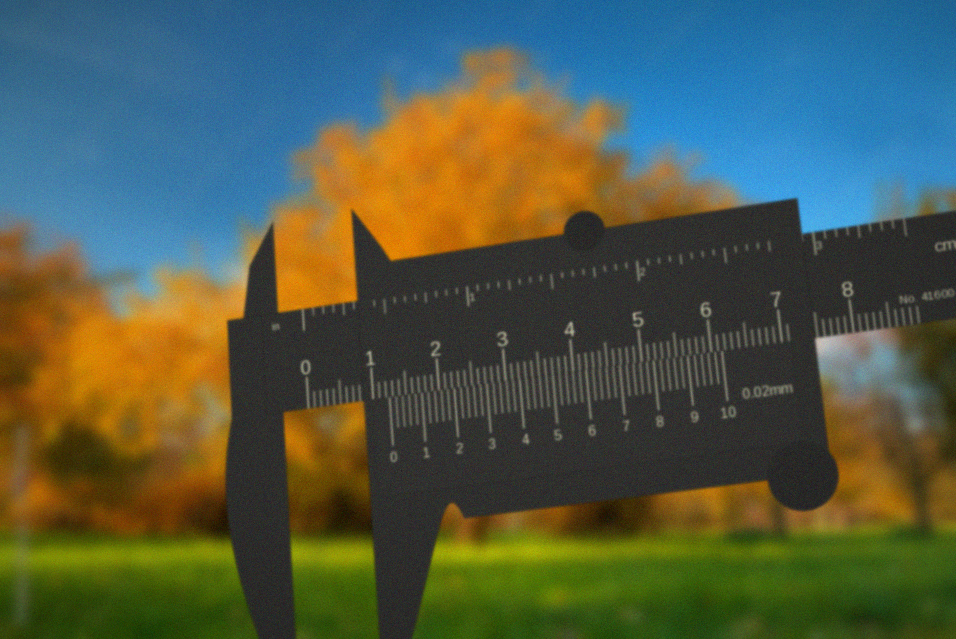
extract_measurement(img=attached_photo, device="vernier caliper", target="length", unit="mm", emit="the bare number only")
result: 12.5
